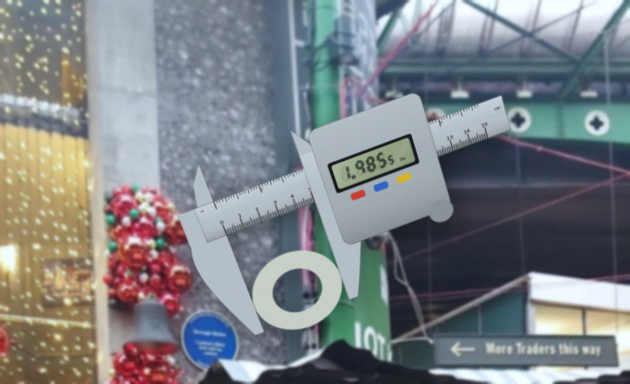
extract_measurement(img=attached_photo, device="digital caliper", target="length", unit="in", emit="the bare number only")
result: 1.9855
